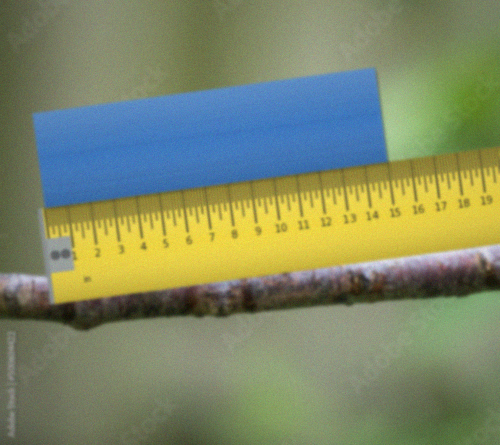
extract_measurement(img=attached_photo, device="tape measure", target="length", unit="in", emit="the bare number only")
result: 15
